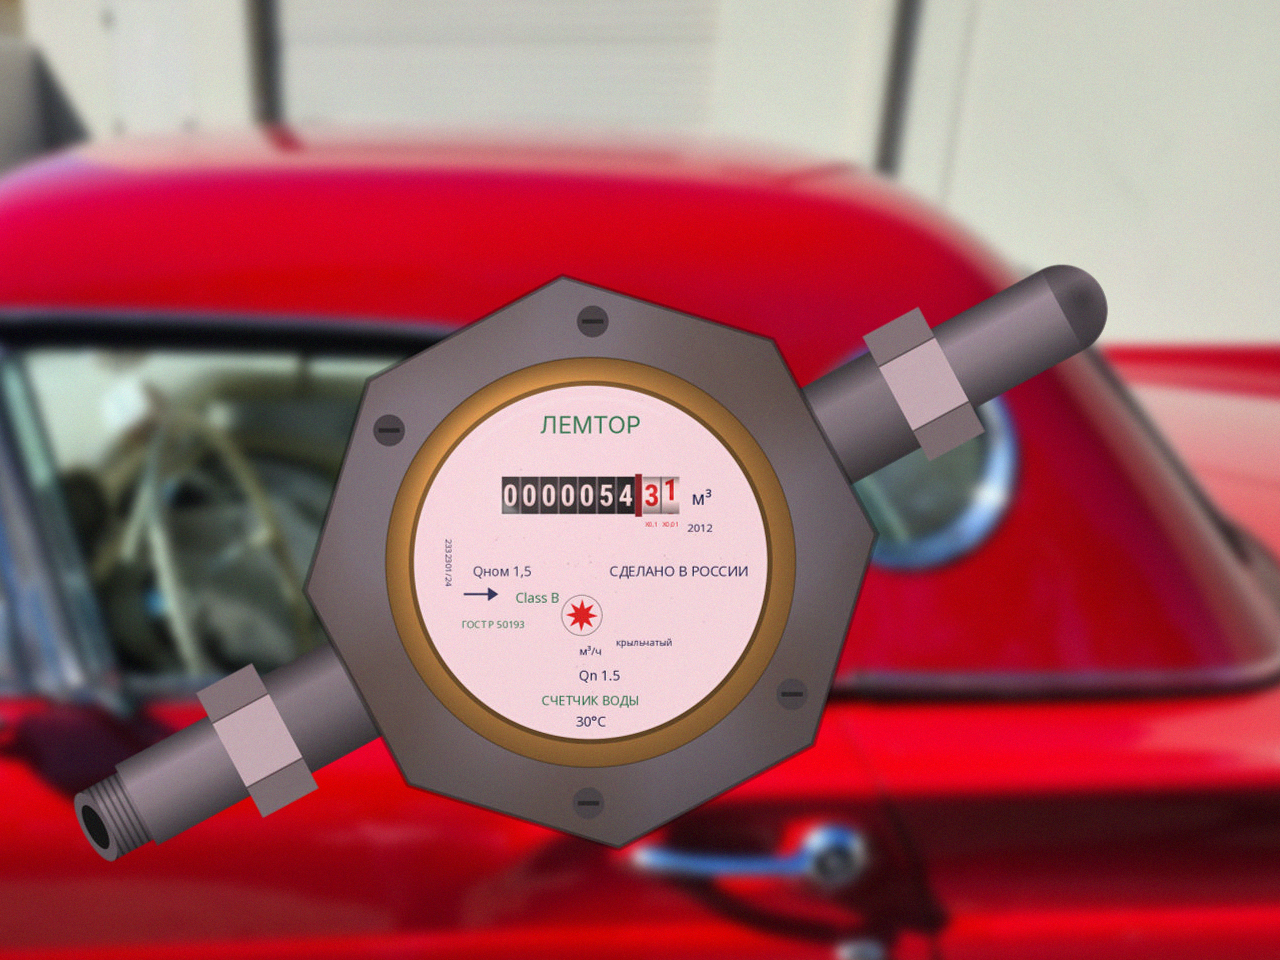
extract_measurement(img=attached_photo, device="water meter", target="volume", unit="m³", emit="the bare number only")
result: 54.31
